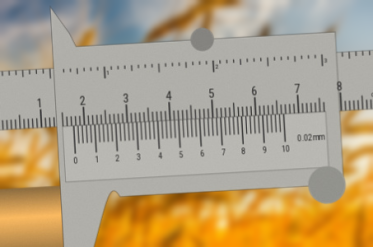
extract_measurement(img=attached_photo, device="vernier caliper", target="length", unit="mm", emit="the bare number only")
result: 17.5
